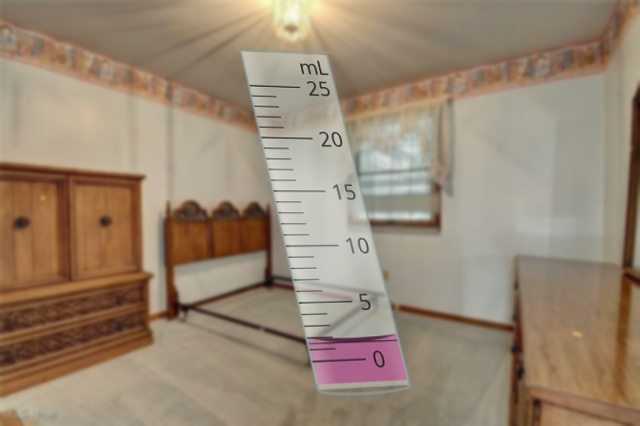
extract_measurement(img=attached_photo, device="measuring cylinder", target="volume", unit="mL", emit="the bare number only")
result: 1.5
